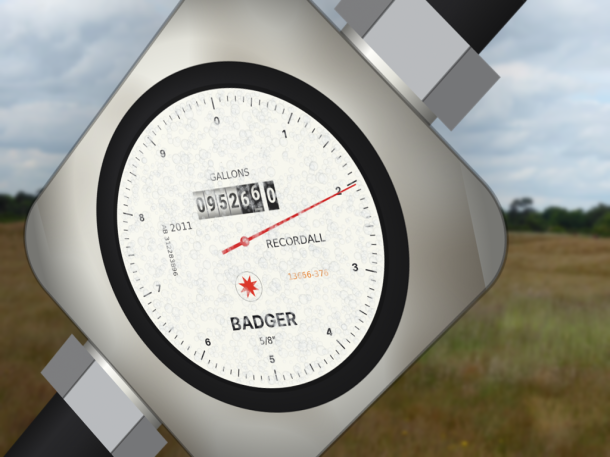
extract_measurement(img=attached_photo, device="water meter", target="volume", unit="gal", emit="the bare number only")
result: 952662.0
